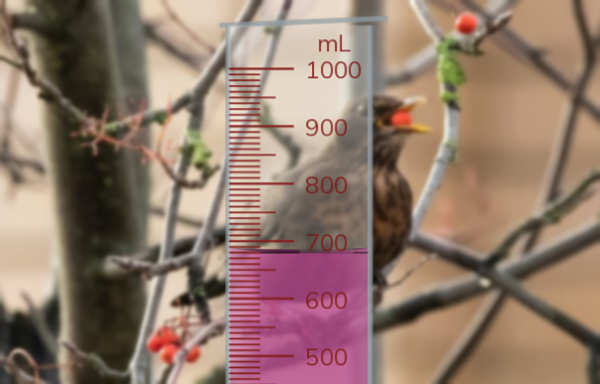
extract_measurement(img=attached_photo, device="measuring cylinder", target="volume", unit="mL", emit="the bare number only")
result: 680
